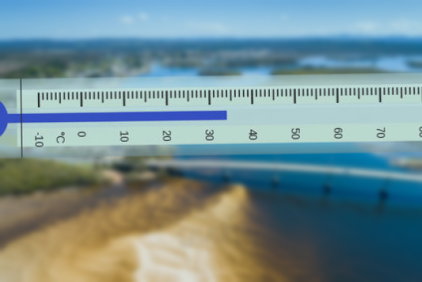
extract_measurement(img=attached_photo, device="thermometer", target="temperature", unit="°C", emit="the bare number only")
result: 34
